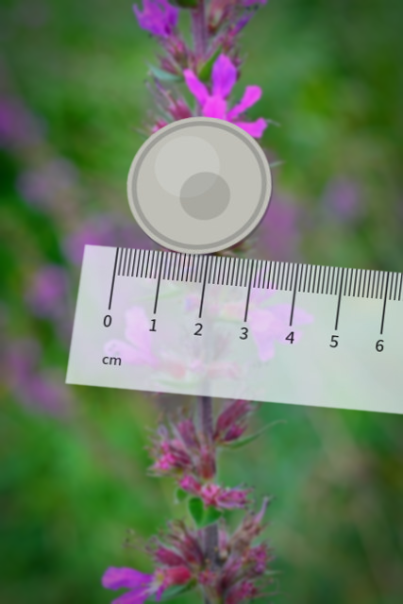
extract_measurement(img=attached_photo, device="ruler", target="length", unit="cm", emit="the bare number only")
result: 3.2
